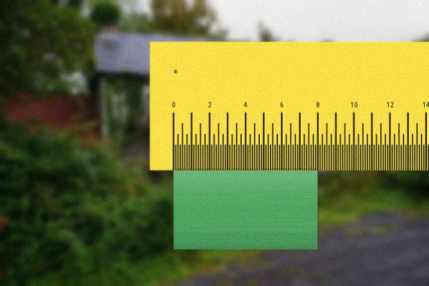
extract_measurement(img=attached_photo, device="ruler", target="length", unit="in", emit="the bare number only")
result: 8
